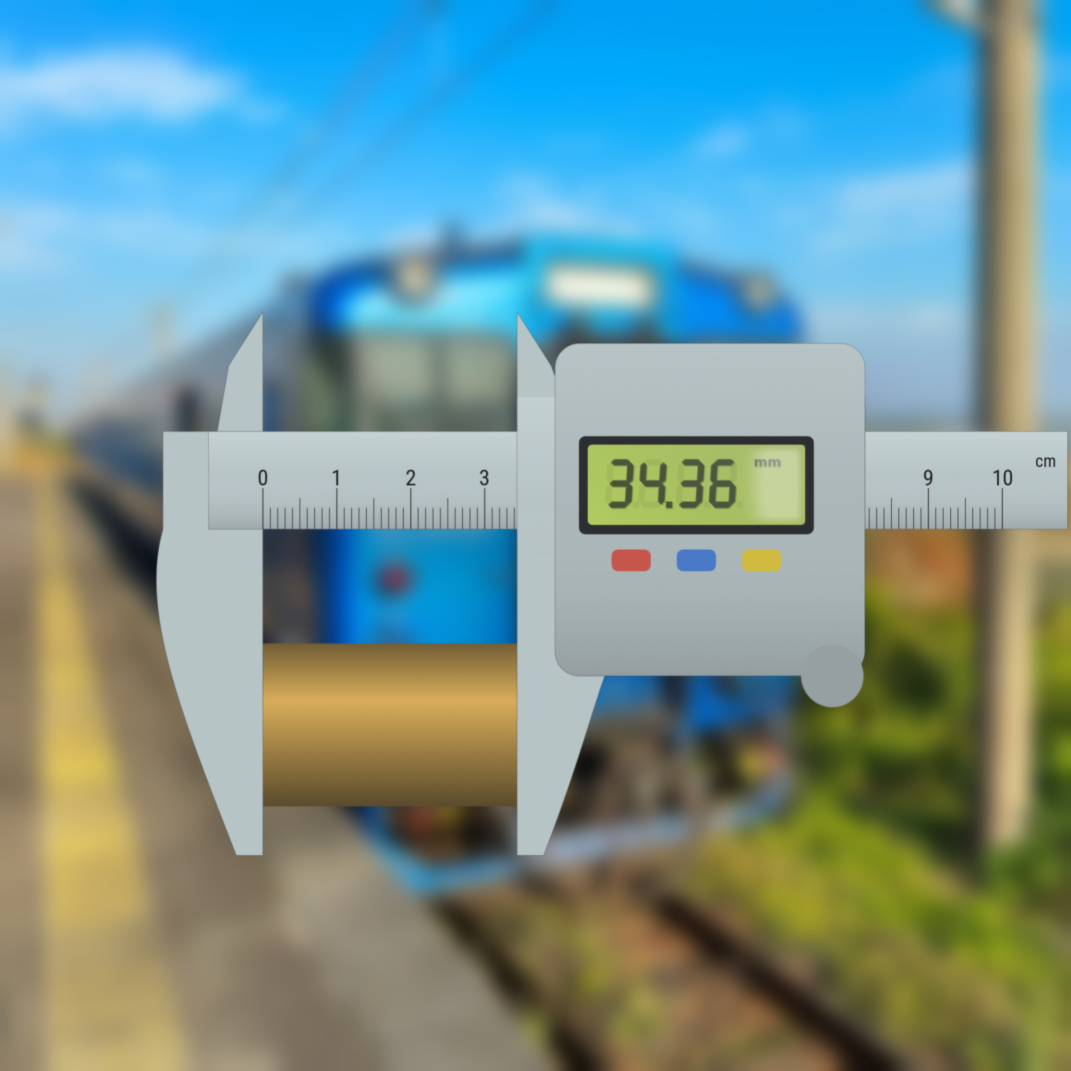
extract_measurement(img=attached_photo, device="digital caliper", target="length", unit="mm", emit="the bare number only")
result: 34.36
